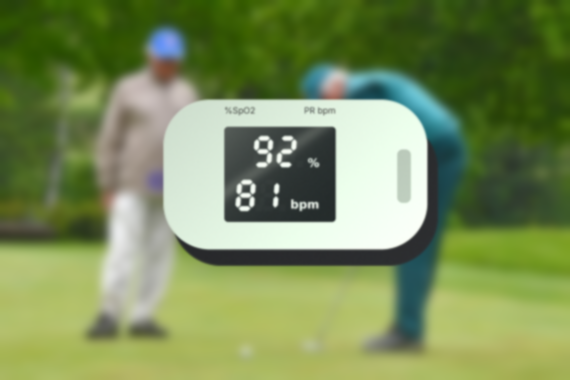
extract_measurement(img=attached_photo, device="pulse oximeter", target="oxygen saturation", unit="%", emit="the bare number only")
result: 92
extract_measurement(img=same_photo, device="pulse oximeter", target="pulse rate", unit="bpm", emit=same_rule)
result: 81
